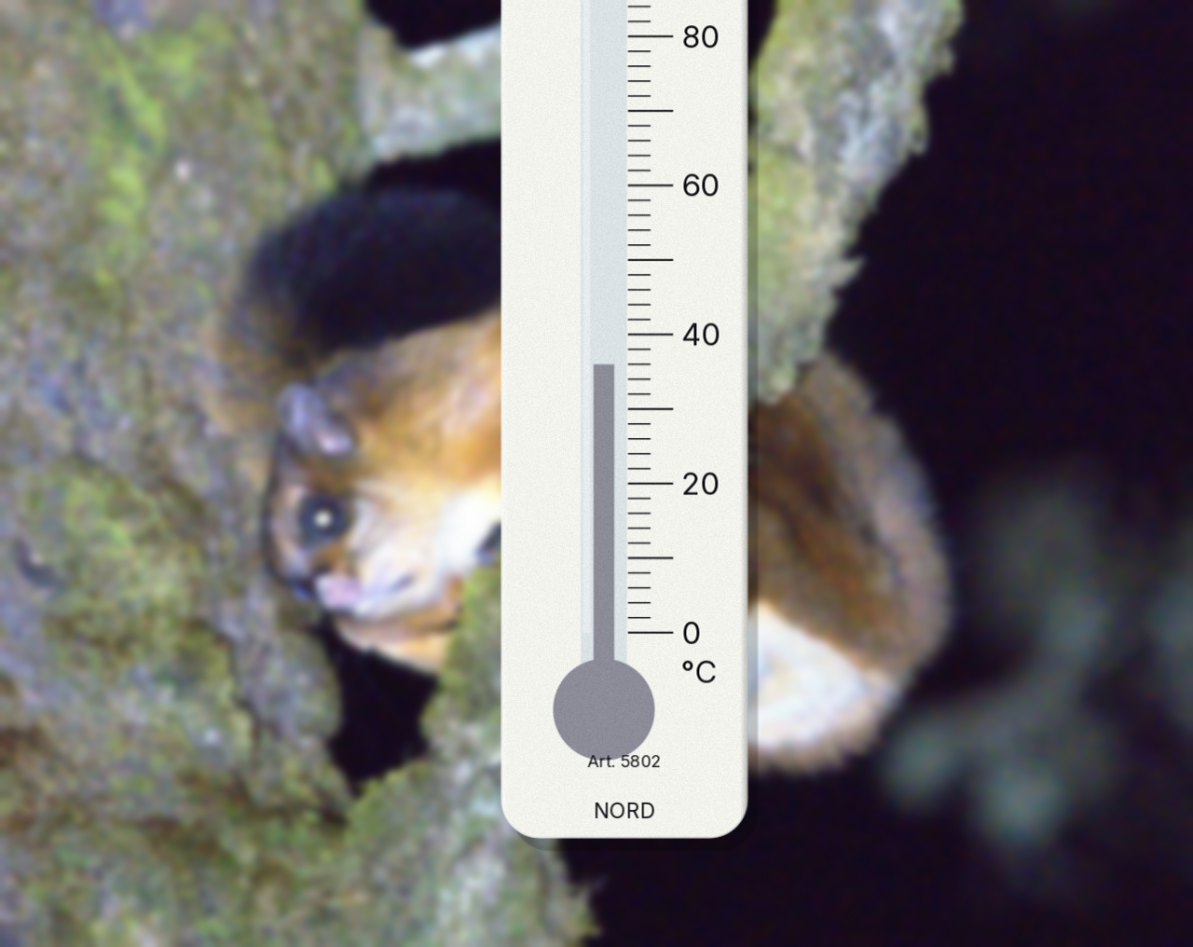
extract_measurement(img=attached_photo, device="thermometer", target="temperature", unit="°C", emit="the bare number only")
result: 36
